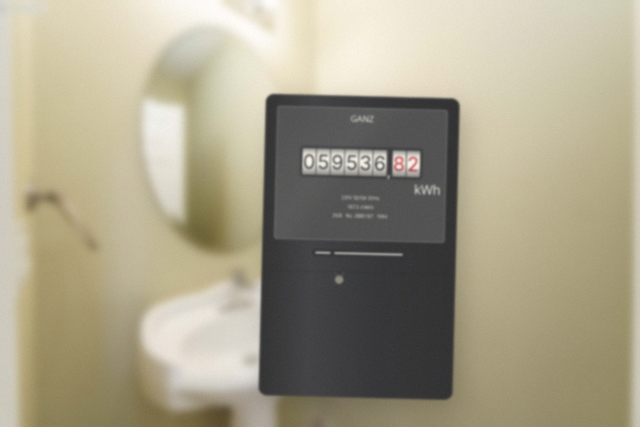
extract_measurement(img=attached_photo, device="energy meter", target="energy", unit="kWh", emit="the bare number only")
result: 59536.82
